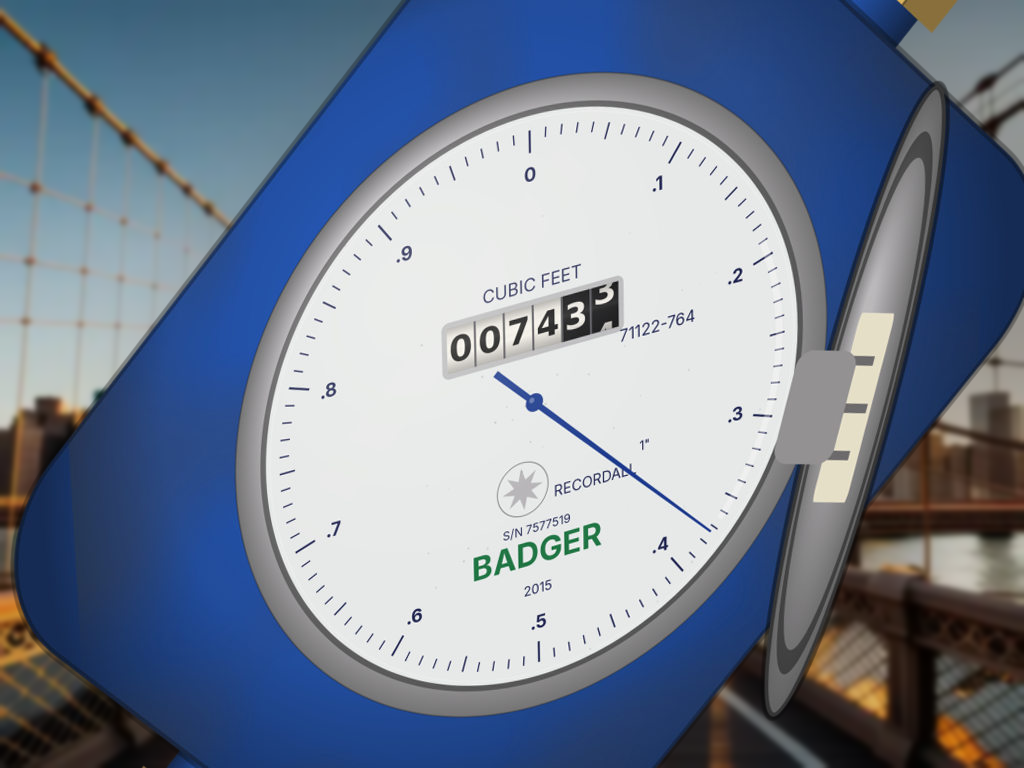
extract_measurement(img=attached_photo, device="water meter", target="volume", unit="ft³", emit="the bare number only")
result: 7433.37
